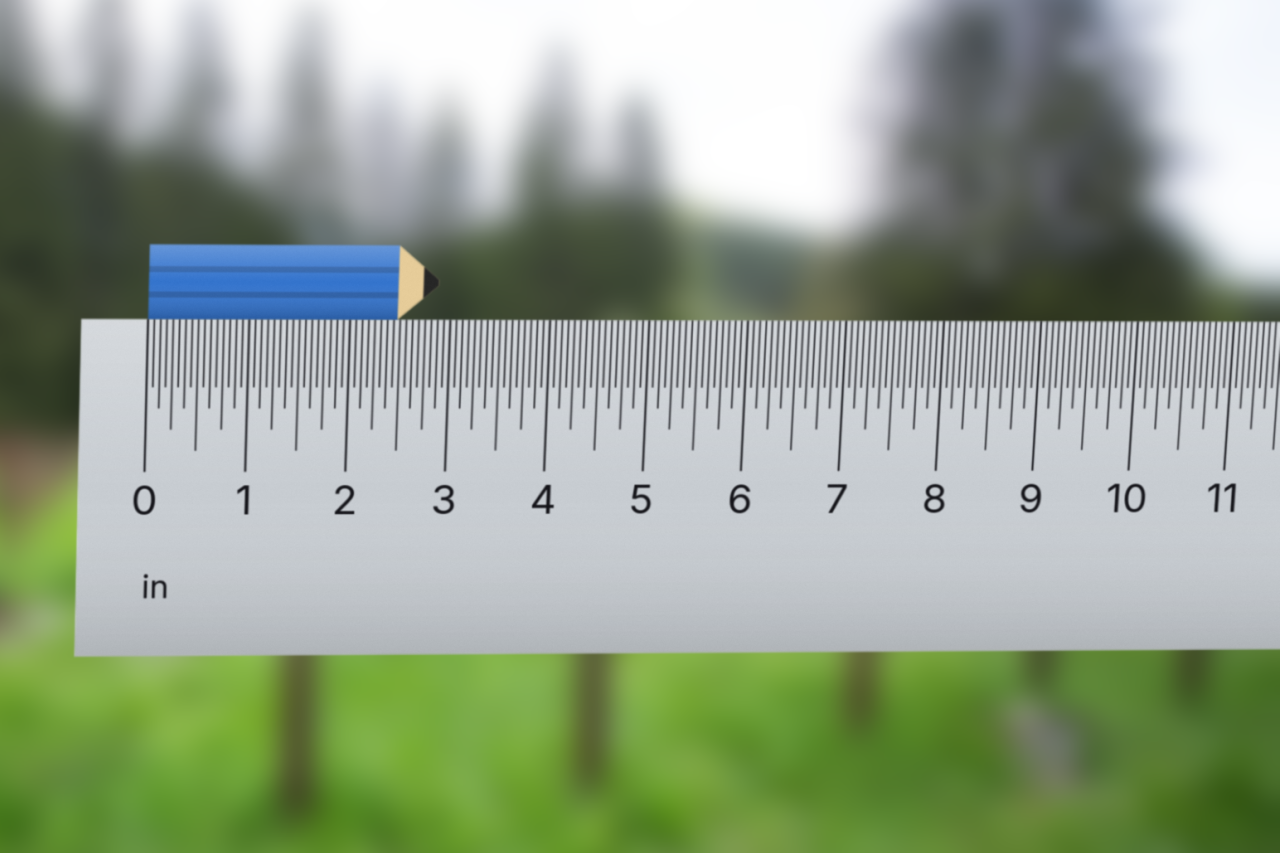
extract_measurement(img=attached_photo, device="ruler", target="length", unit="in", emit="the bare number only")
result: 2.875
